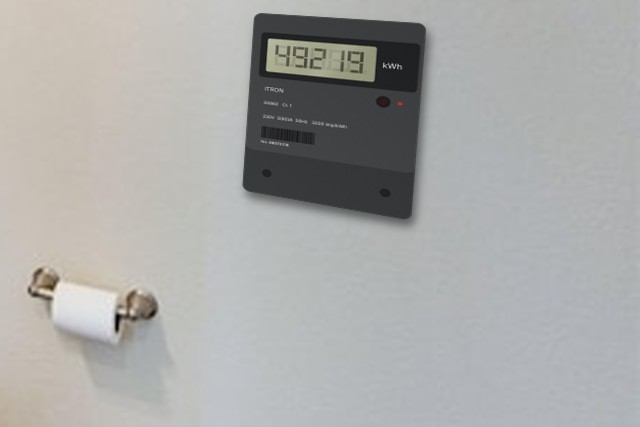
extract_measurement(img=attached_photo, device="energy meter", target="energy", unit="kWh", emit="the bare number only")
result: 49219
